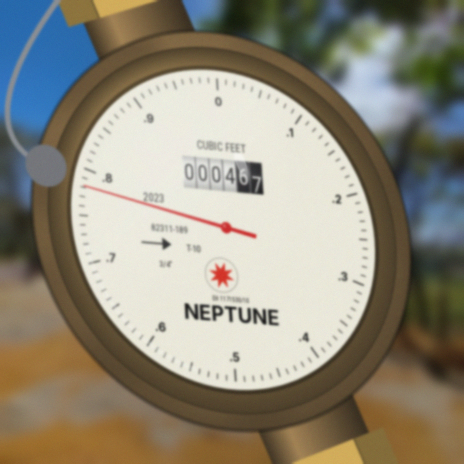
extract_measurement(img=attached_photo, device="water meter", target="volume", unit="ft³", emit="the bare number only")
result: 466.78
